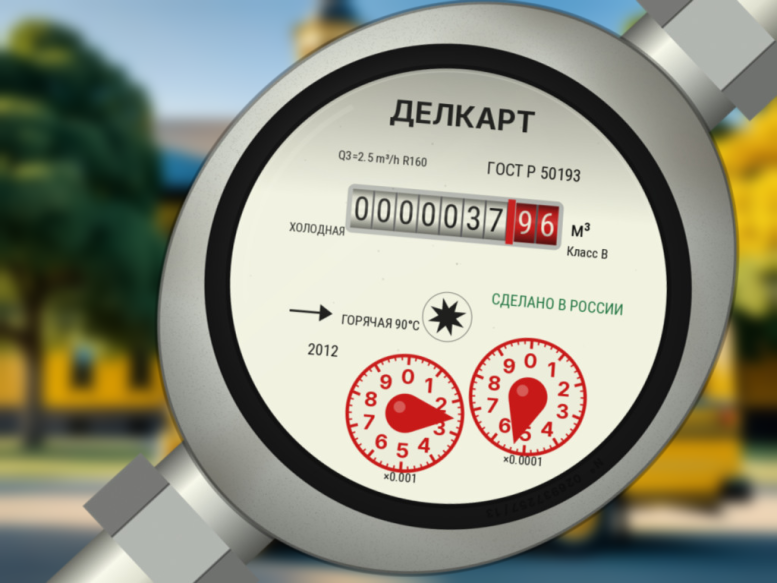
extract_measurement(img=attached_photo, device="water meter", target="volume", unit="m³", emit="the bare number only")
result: 37.9625
